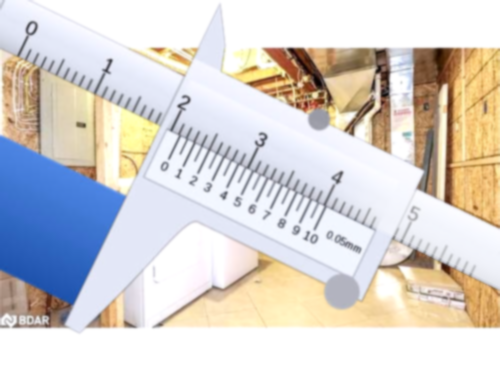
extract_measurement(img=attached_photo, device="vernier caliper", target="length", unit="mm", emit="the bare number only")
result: 21.2
